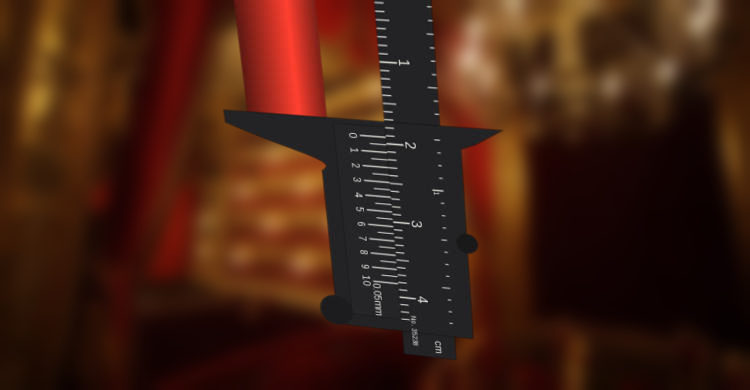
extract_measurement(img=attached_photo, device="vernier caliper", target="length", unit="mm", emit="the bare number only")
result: 19.2
